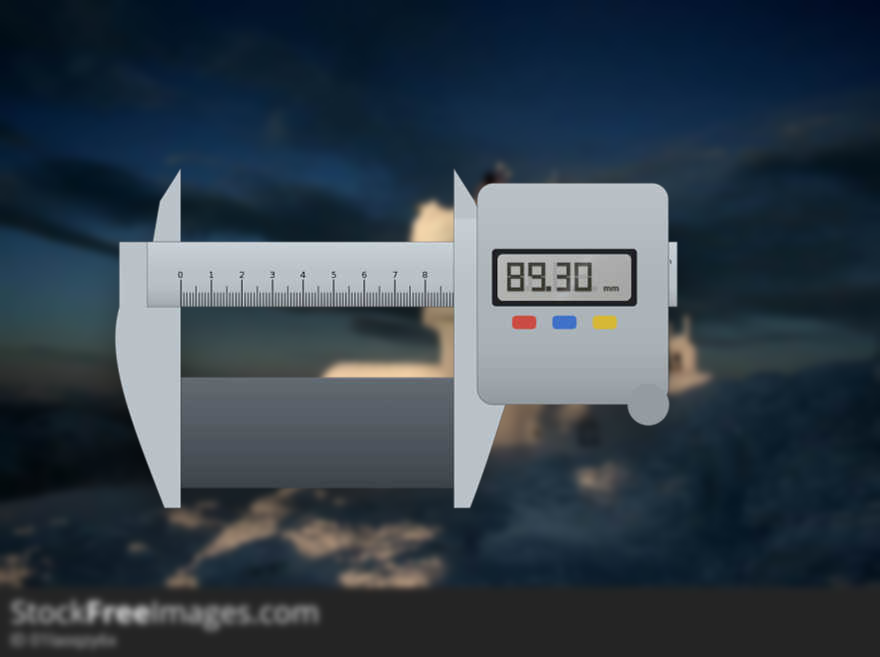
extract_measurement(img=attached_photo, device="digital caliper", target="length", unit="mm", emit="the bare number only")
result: 89.30
